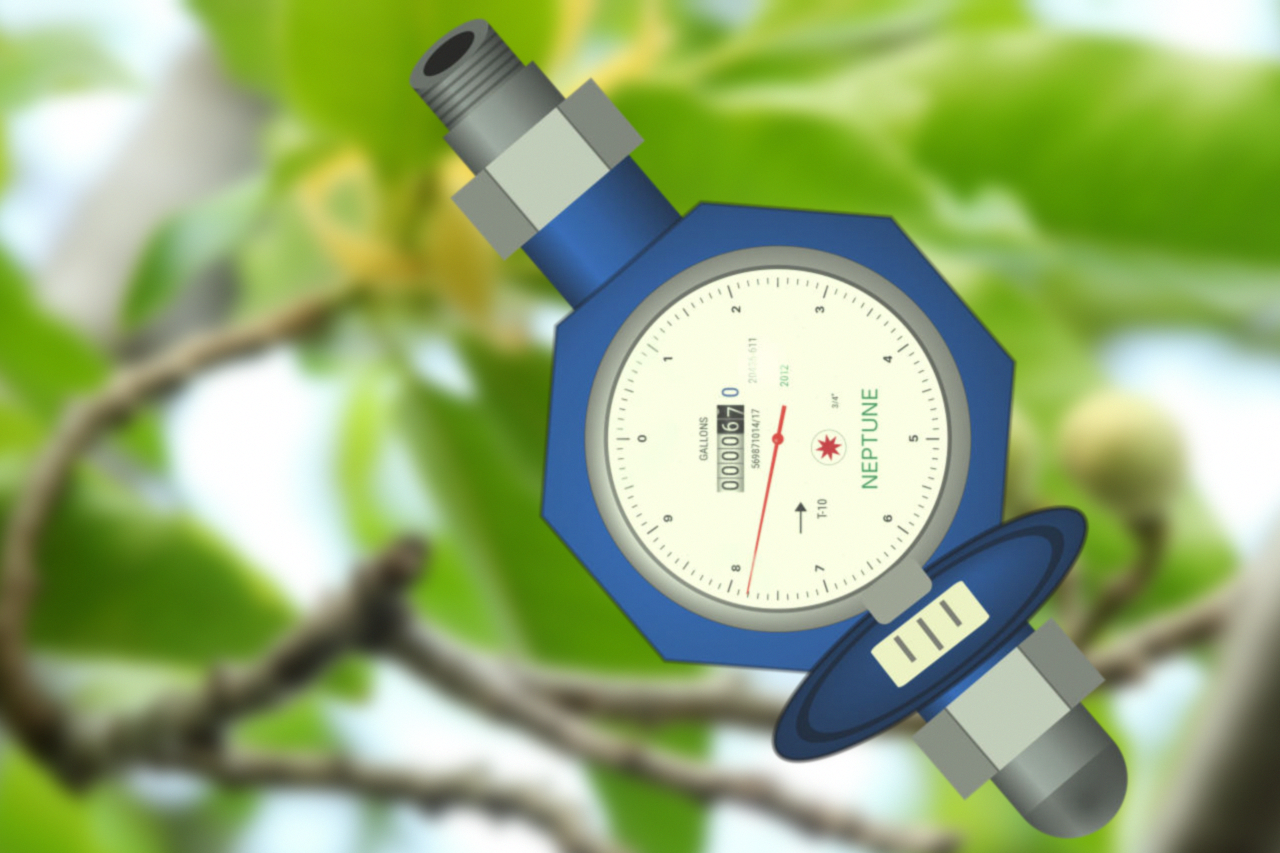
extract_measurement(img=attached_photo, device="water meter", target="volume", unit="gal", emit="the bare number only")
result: 667.8
